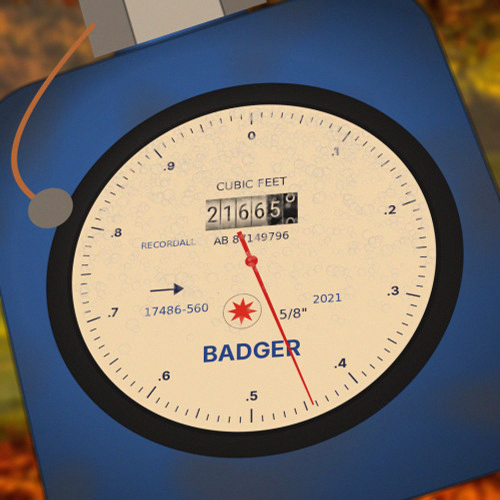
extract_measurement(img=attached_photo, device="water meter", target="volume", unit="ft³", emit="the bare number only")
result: 216658.44
